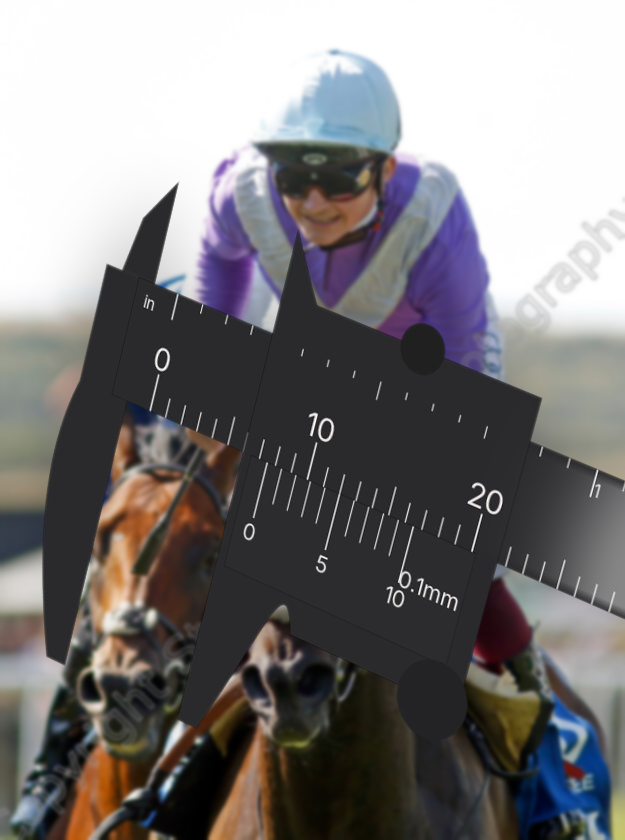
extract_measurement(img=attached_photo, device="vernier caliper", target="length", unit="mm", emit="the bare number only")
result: 7.5
